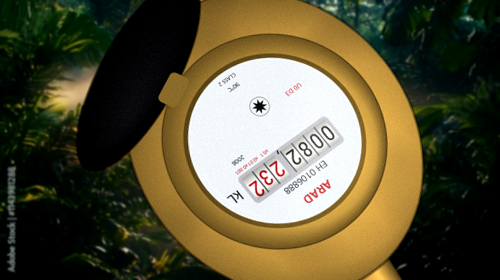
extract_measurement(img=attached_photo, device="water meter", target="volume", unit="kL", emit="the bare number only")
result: 82.232
